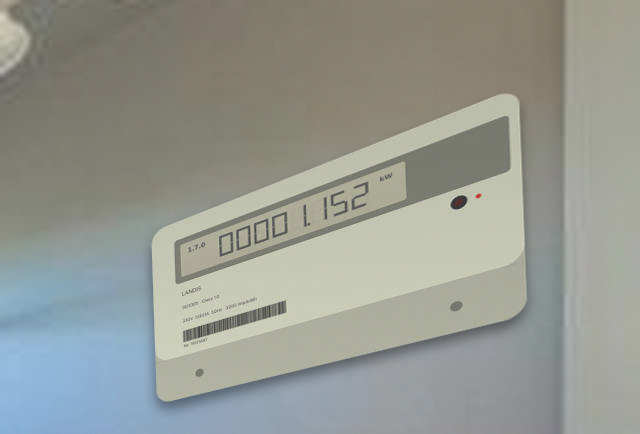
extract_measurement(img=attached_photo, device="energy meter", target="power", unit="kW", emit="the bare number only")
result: 1.152
